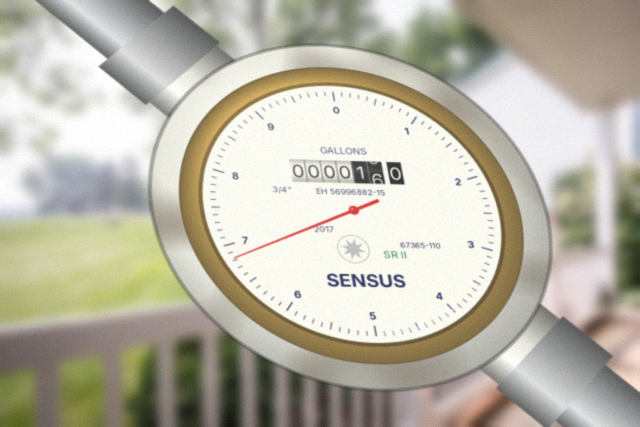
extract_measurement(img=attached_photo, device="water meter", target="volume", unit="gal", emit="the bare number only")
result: 156.8
